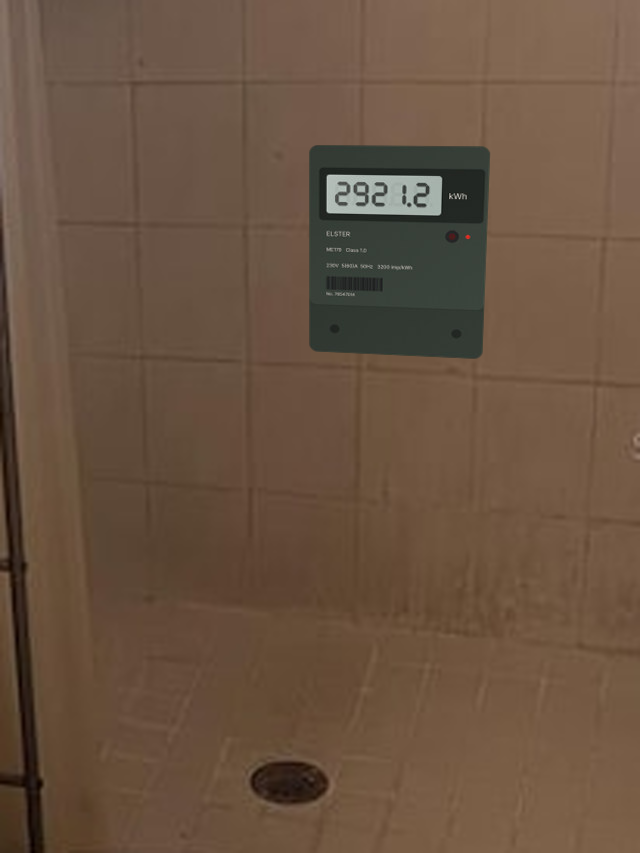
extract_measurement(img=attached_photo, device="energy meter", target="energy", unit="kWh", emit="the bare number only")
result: 2921.2
